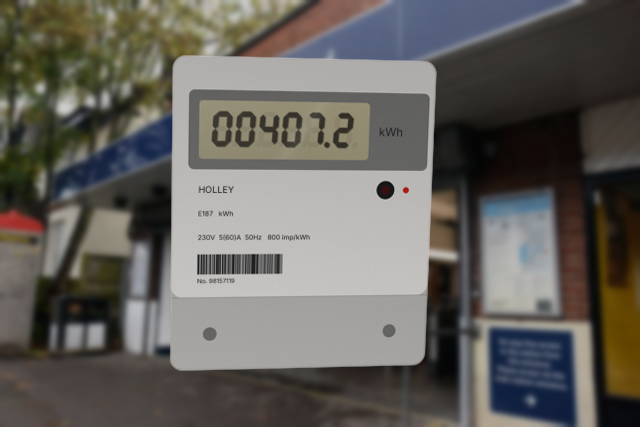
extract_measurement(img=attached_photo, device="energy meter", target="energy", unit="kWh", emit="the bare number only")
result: 407.2
